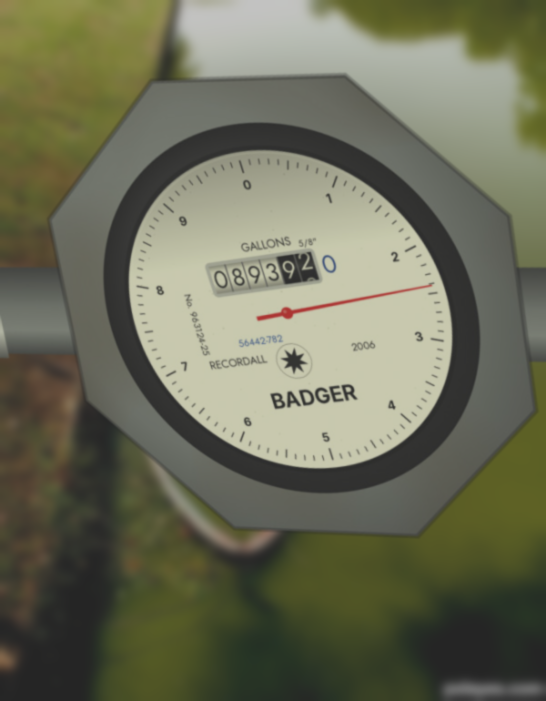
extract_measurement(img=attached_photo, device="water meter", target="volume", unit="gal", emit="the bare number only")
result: 893922.4
